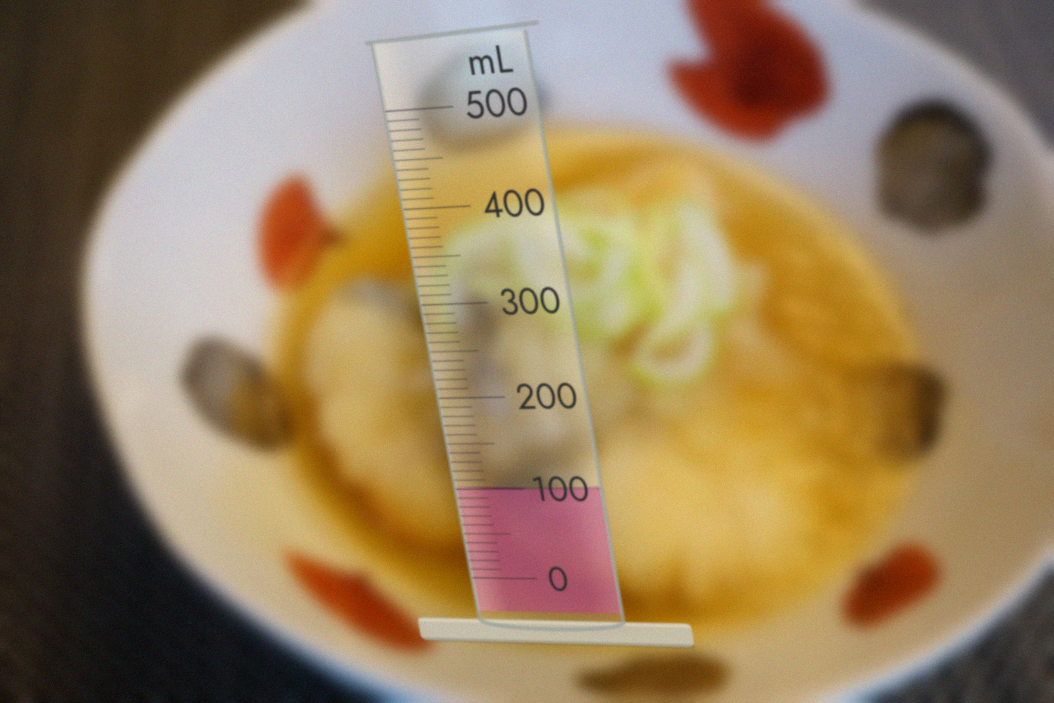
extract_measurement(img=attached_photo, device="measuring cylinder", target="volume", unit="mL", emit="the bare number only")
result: 100
